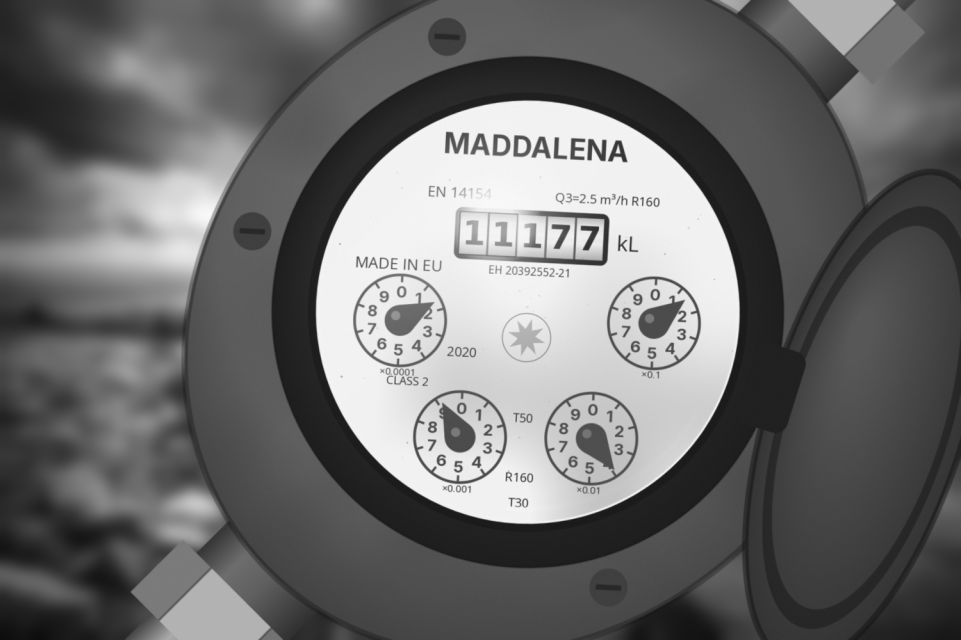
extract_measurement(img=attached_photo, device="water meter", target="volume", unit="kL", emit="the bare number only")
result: 11177.1391
